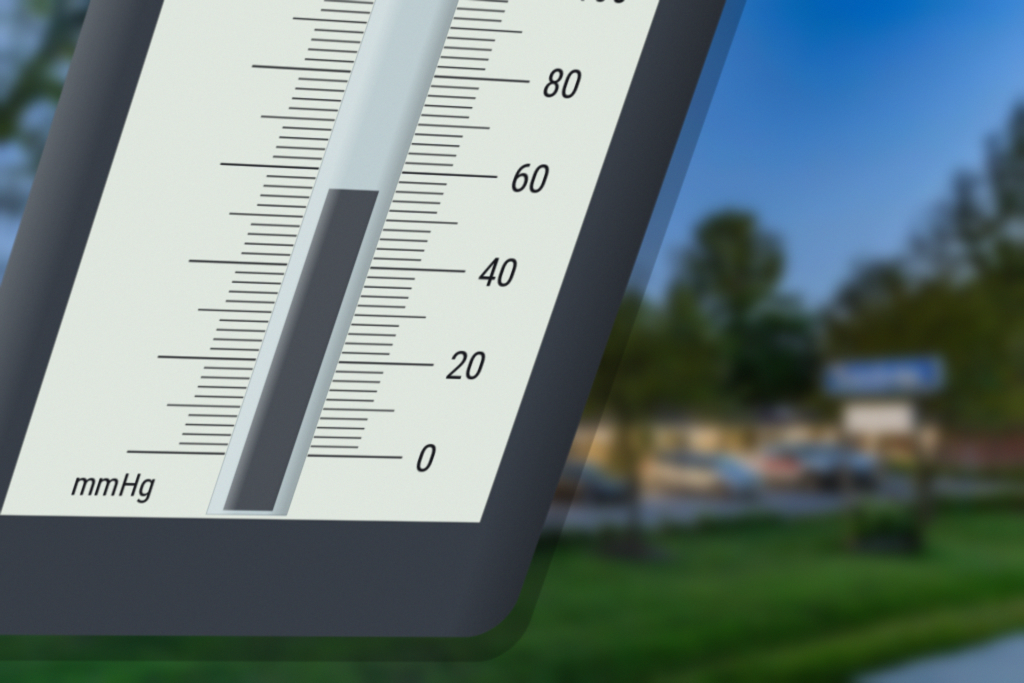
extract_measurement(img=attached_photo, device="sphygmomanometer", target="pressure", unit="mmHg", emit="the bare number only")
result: 56
